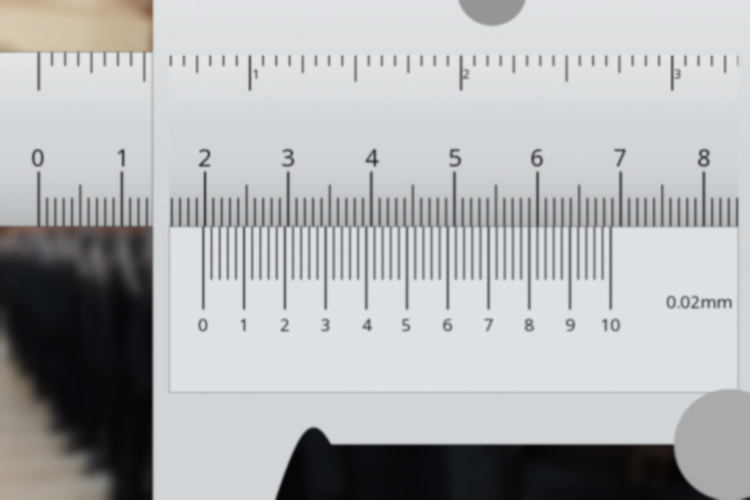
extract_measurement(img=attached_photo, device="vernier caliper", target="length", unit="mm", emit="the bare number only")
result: 19.8
